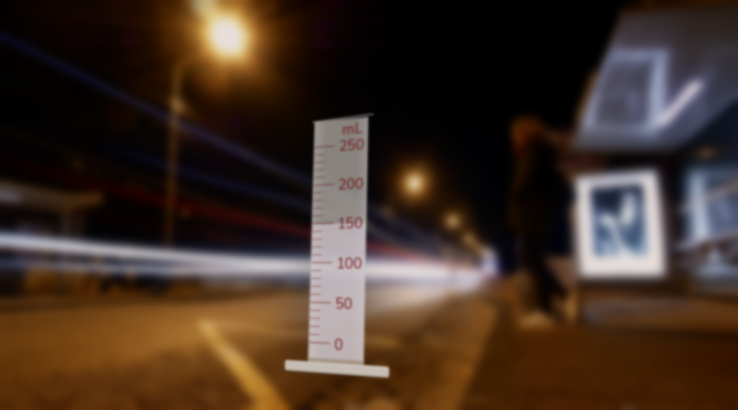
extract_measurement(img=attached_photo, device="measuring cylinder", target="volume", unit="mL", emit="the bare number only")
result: 150
